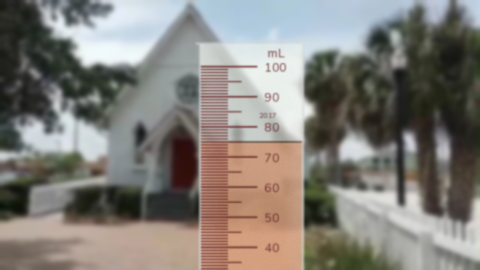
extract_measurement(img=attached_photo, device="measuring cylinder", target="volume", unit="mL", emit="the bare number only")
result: 75
